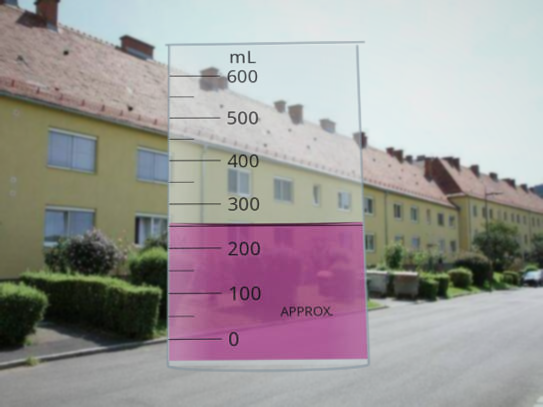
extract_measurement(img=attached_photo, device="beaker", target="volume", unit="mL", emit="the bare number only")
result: 250
